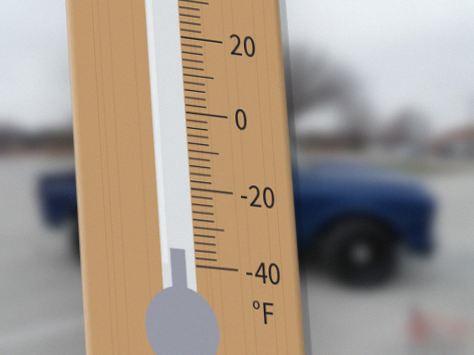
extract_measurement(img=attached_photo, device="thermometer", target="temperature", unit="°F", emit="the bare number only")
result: -36
